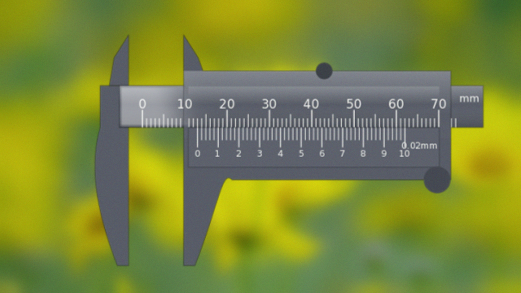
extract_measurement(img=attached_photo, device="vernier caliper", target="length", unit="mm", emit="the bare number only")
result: 13.0
